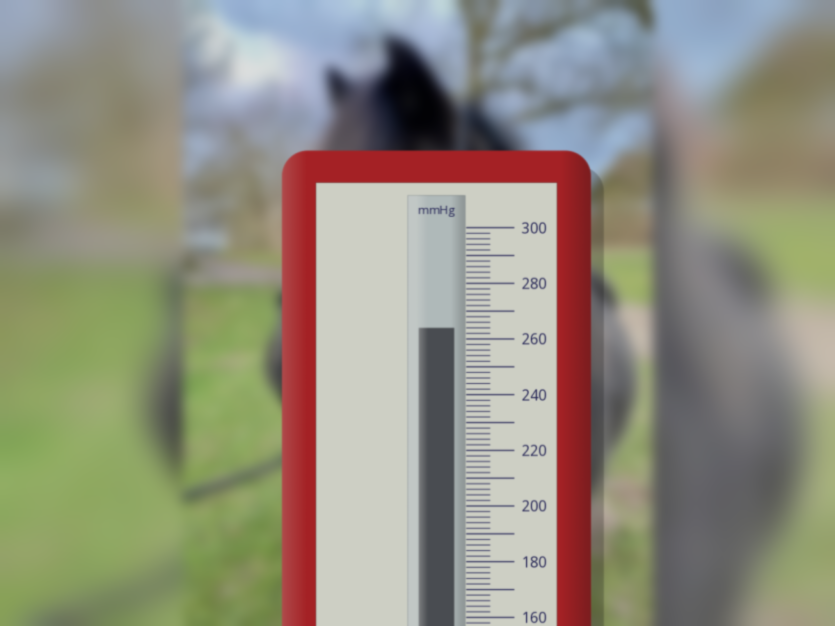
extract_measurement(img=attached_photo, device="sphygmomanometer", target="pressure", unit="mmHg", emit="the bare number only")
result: 264
